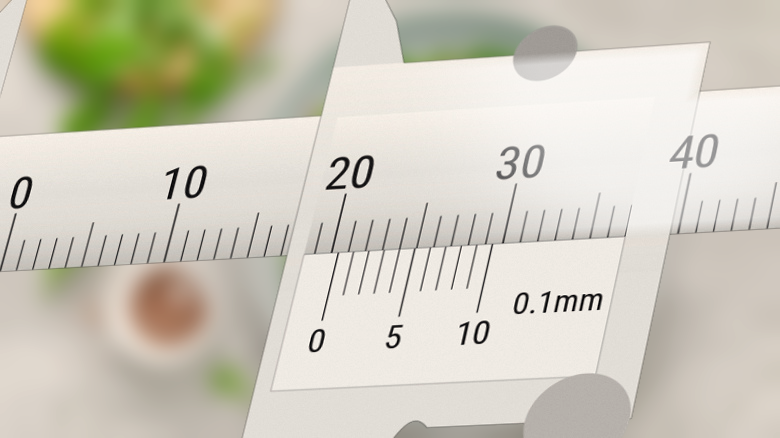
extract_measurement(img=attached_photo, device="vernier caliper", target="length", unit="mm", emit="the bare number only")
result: 20.4
